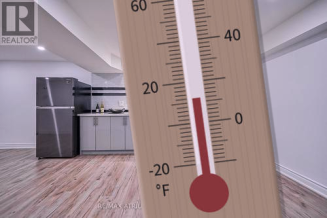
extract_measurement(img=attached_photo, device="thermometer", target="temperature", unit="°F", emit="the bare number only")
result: 12
